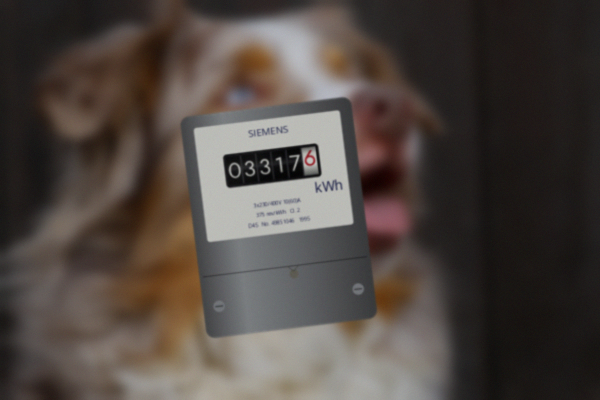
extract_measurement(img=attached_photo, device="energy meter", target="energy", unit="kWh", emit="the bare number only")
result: 3317.6
